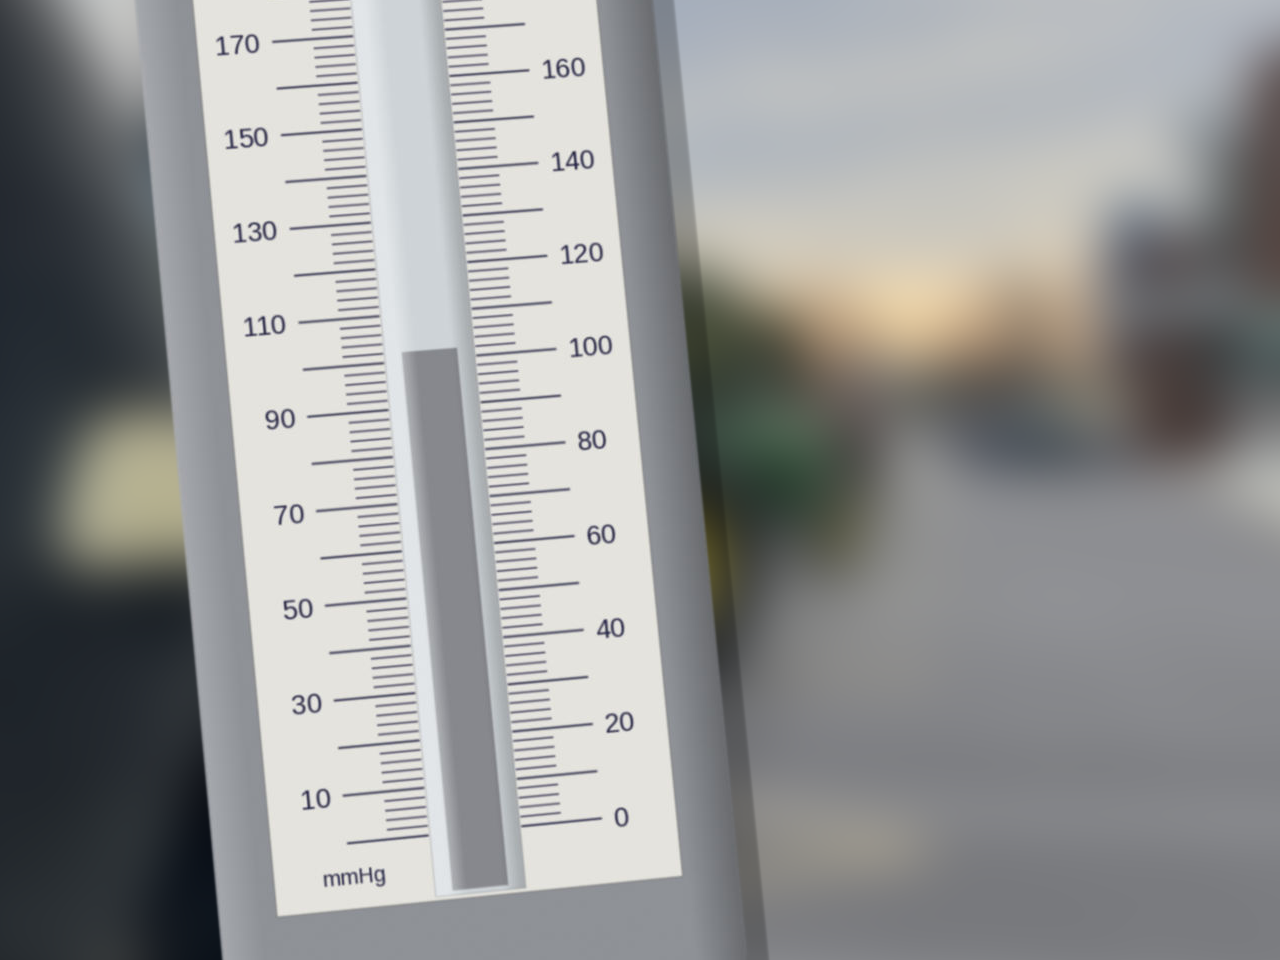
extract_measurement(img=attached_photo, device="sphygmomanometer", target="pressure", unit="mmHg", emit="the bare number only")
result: 102
